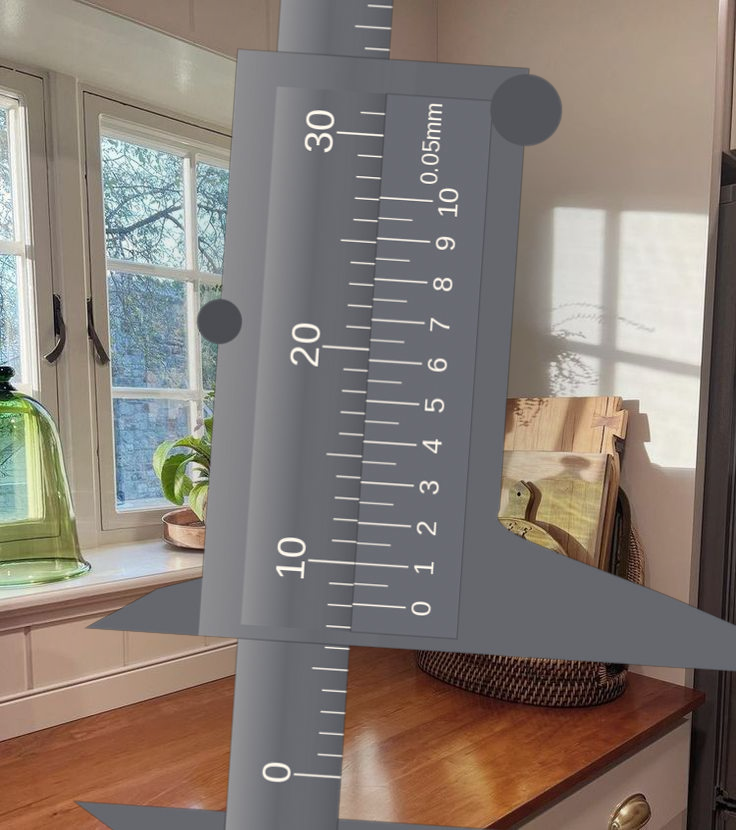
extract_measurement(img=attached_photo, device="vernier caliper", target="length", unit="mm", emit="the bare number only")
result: 8.1
